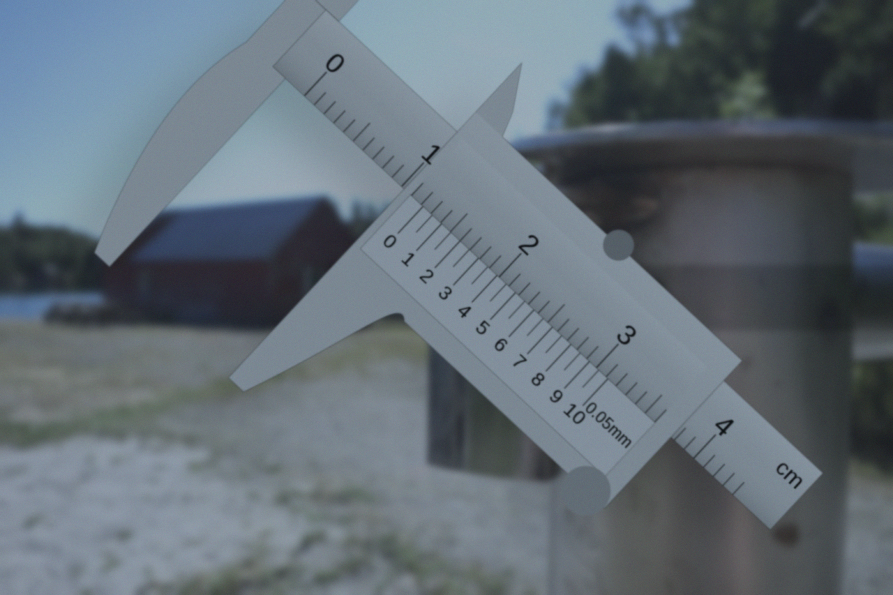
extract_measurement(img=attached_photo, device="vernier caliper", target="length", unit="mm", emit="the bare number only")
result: 12.2
